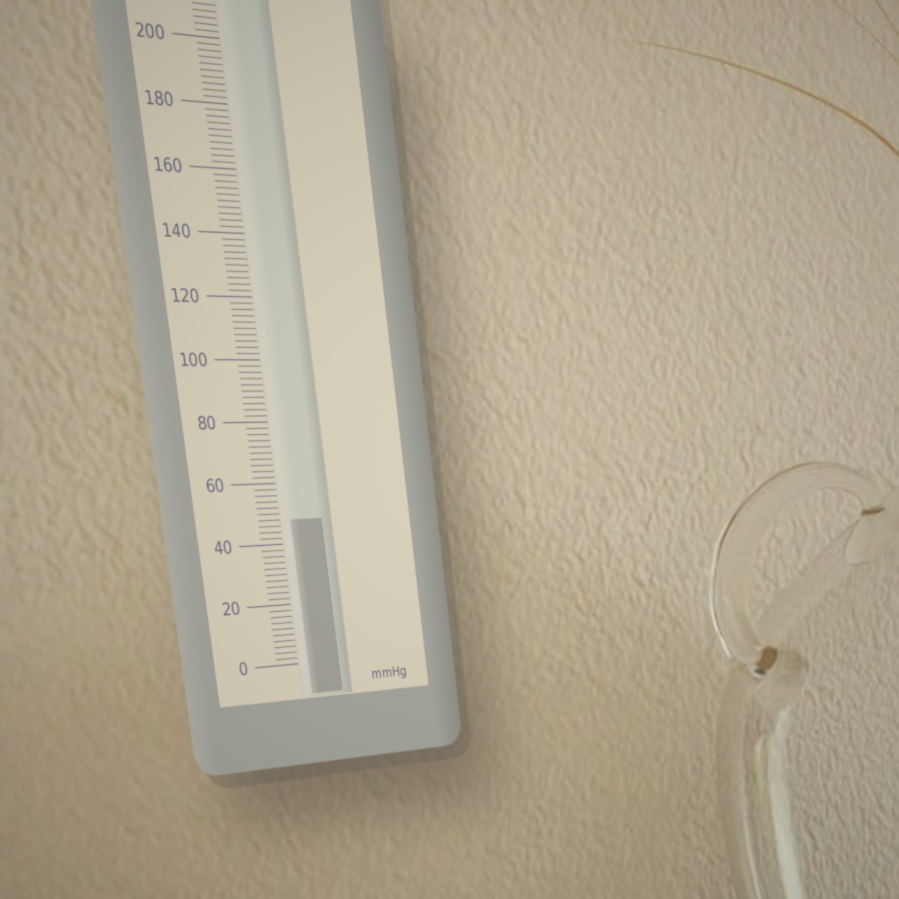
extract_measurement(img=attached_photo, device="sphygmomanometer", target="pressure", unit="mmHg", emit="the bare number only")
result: 48
